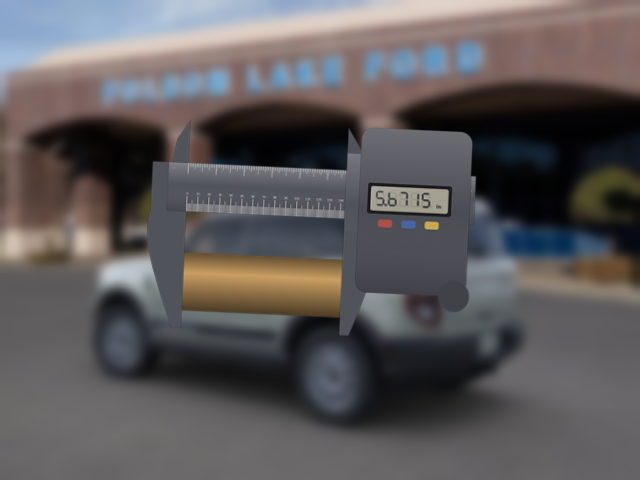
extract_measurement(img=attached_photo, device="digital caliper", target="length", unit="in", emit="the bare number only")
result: 5.6715
